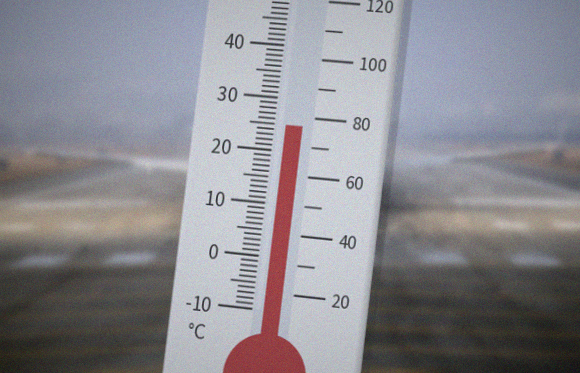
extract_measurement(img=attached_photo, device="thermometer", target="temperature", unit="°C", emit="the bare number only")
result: 25
